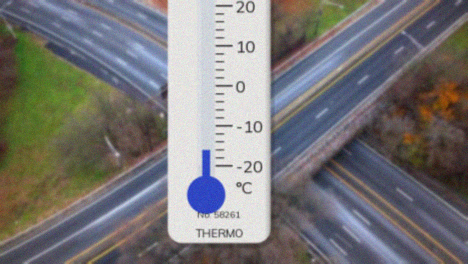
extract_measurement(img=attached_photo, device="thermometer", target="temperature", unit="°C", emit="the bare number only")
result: -16
